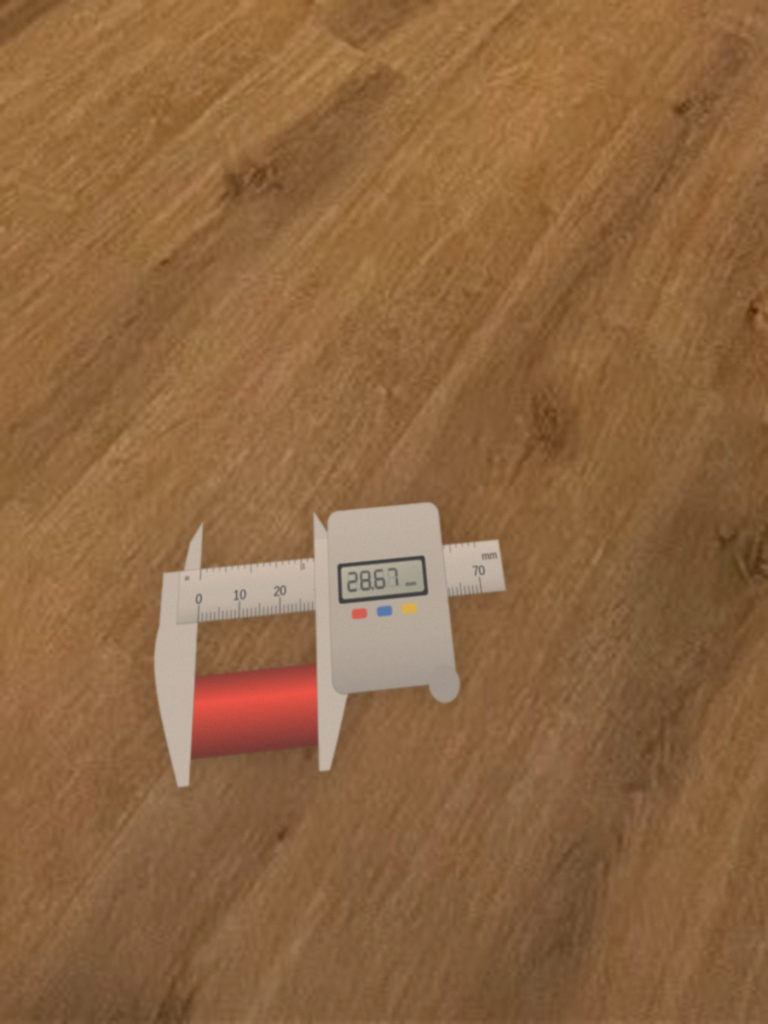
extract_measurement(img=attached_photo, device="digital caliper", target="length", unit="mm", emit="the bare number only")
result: 28.67
